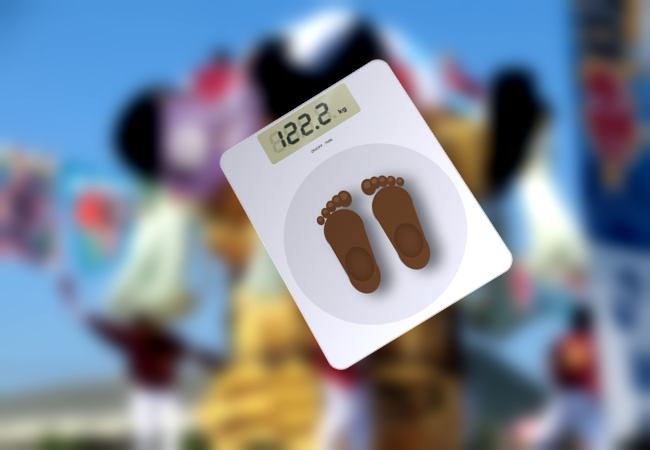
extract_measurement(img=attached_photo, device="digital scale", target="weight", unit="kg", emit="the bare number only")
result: 122.2
